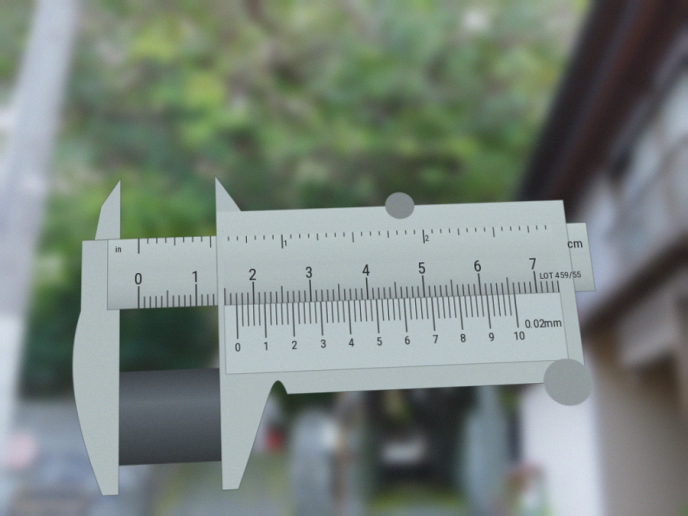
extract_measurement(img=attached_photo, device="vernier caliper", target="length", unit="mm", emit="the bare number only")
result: 17.0
